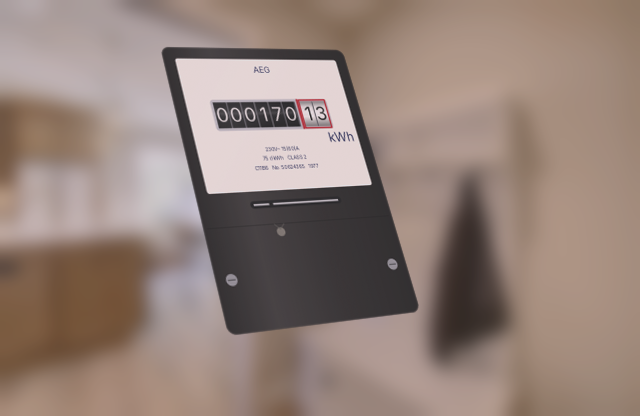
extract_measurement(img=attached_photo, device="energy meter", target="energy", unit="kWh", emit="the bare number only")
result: 170.13
